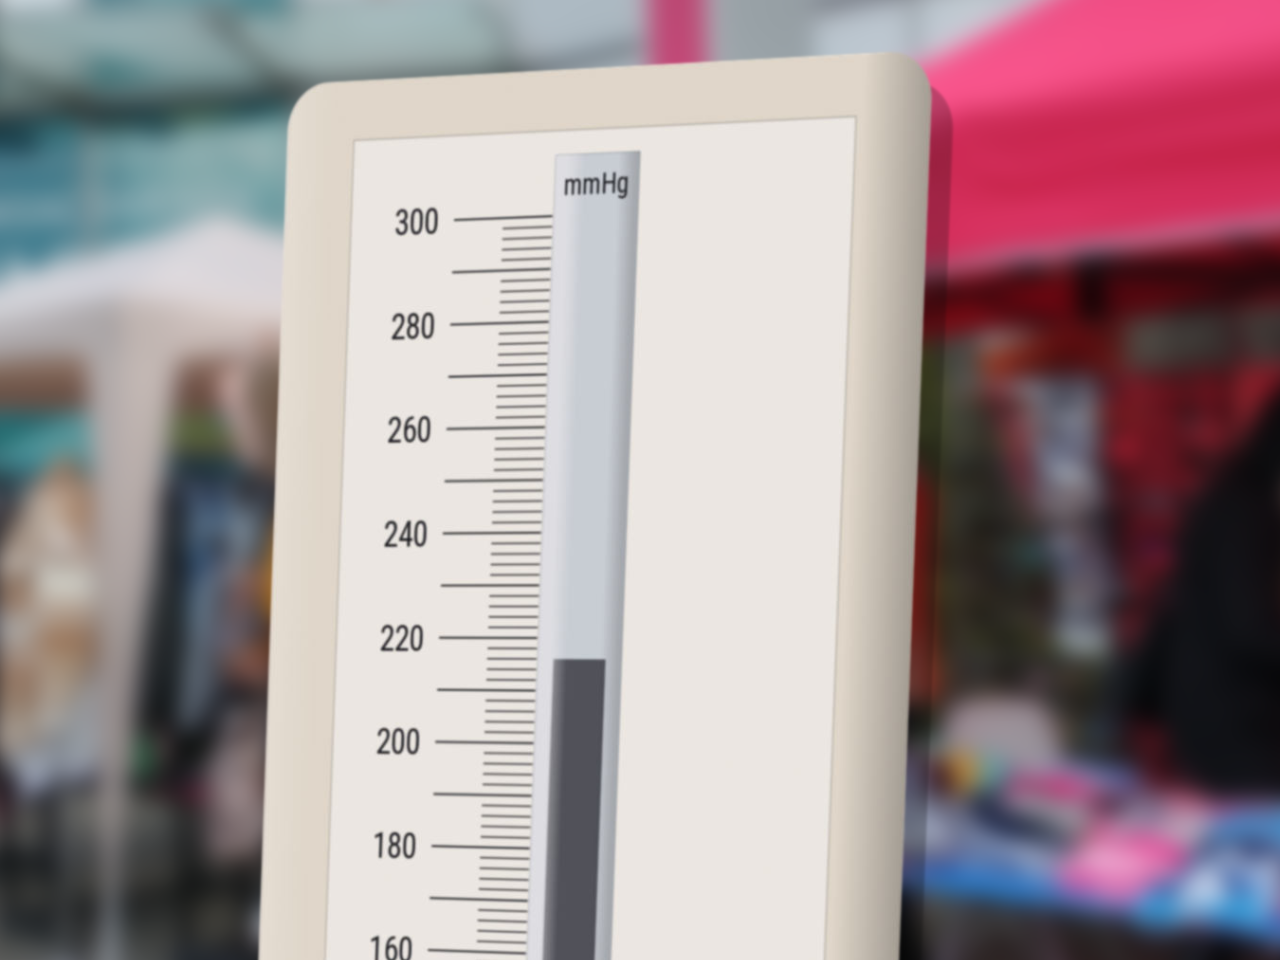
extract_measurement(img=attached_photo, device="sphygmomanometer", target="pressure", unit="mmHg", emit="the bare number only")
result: 216
